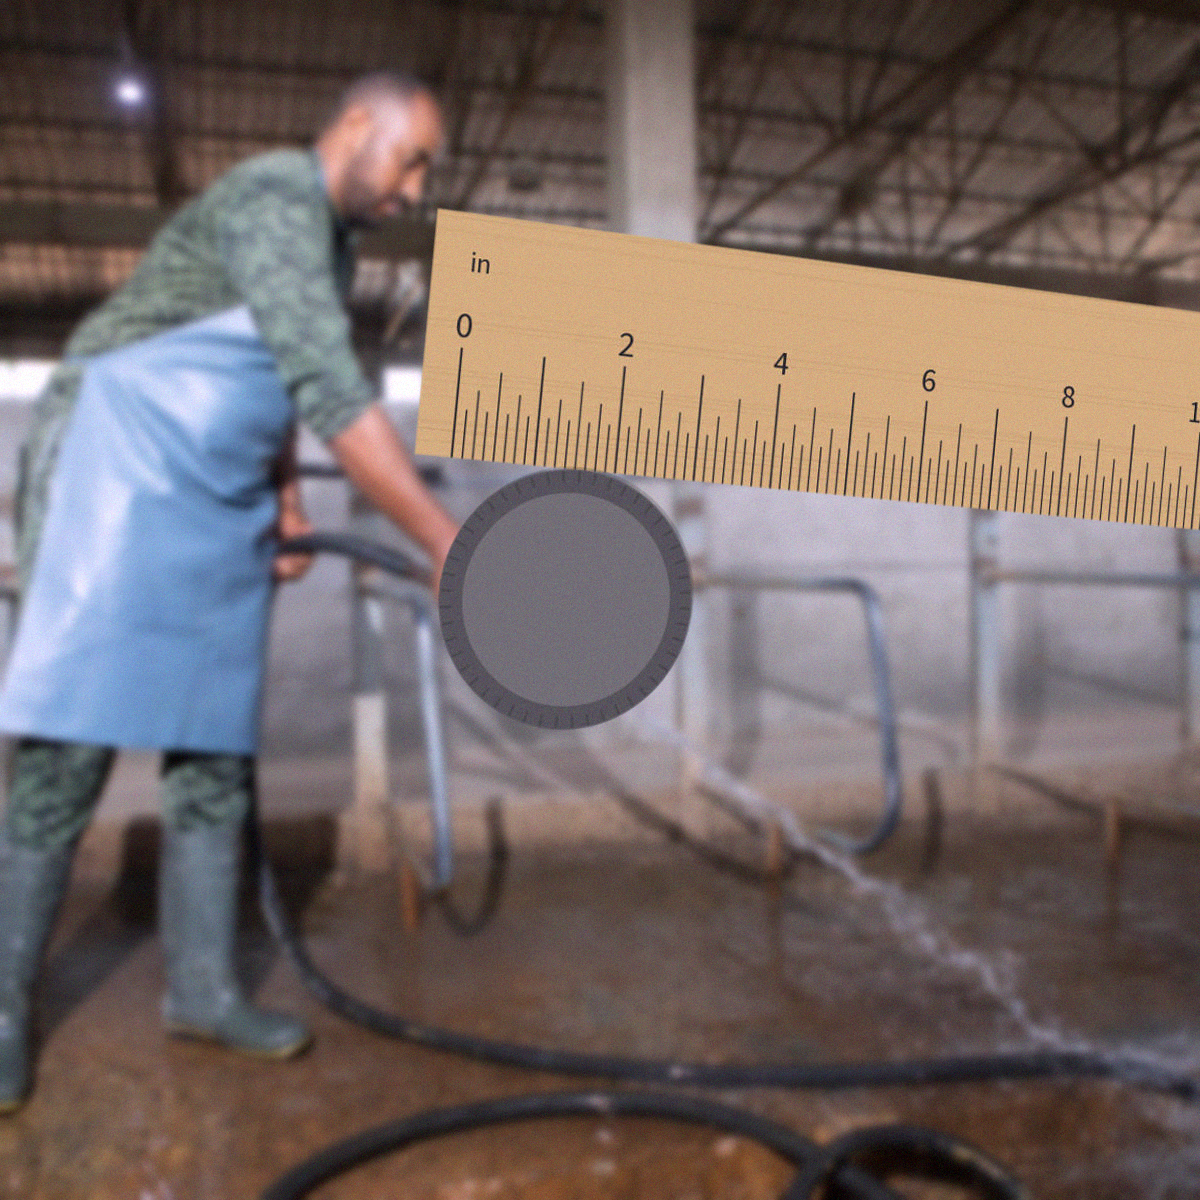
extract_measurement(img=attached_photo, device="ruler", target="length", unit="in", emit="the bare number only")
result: 3.125
